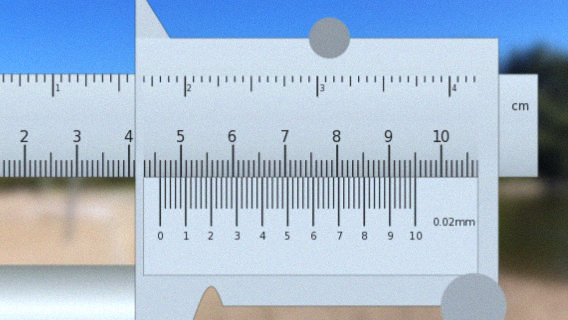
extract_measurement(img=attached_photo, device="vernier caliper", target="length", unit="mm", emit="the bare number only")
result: 46.0
